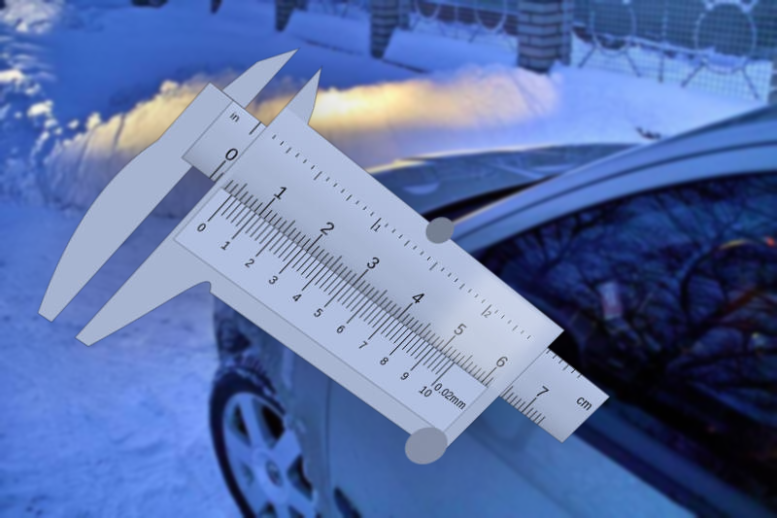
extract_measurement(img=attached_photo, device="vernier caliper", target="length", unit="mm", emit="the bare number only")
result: 4.5
